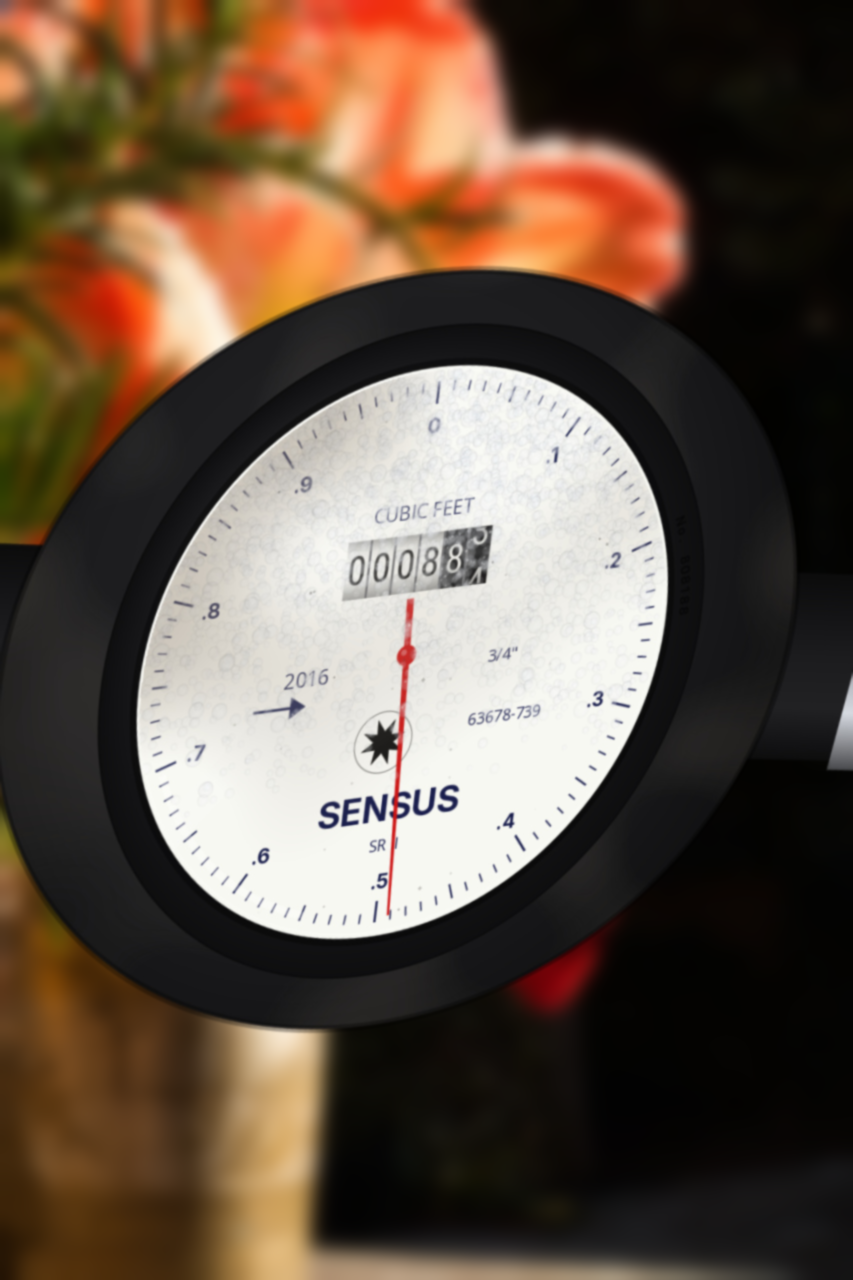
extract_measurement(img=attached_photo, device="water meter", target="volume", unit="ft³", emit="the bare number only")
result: 883.49
